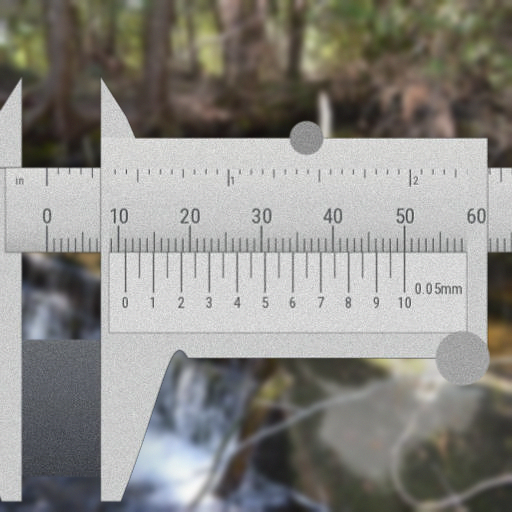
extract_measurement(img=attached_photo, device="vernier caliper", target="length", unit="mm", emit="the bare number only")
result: 11.0
